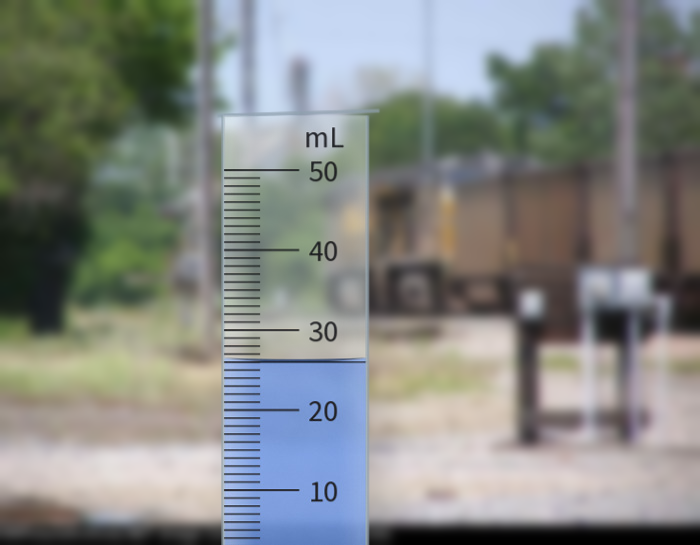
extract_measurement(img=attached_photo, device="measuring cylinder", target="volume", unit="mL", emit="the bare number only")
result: 26
